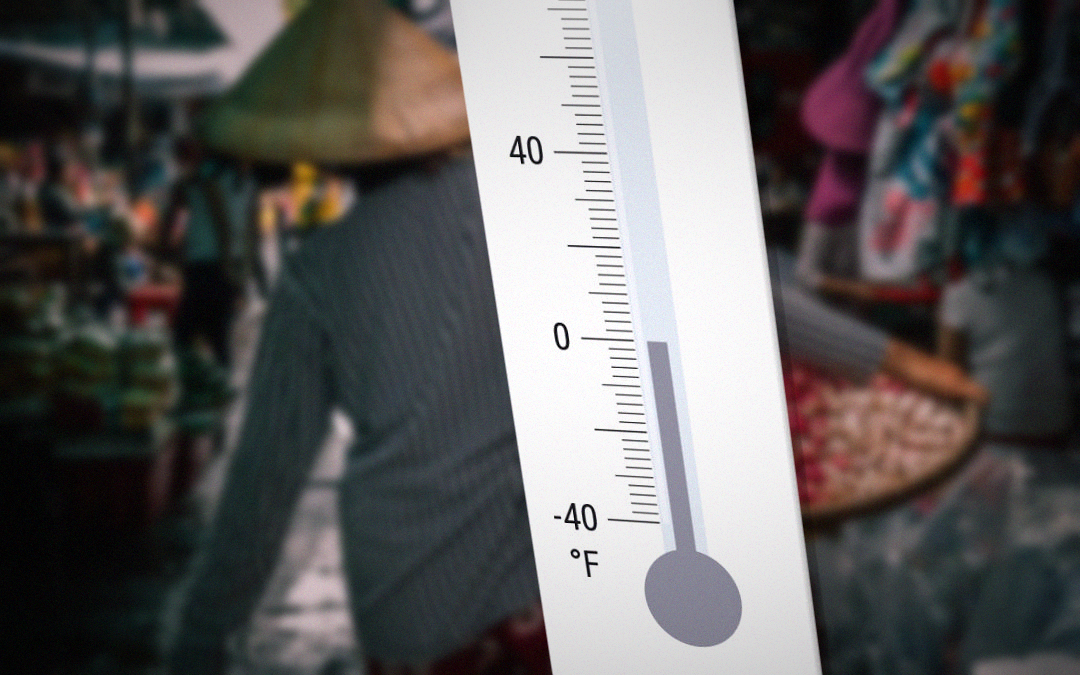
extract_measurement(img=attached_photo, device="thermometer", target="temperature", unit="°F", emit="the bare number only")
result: 0
